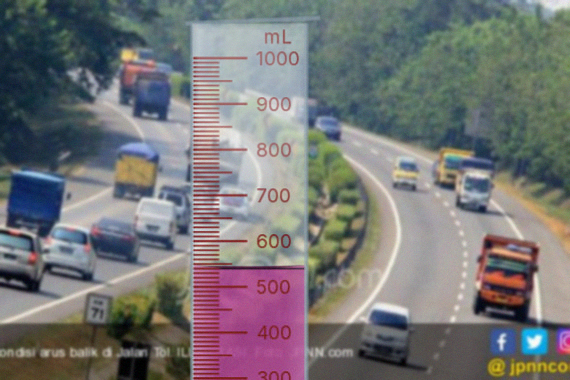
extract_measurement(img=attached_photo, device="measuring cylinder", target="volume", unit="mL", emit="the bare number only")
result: 540
